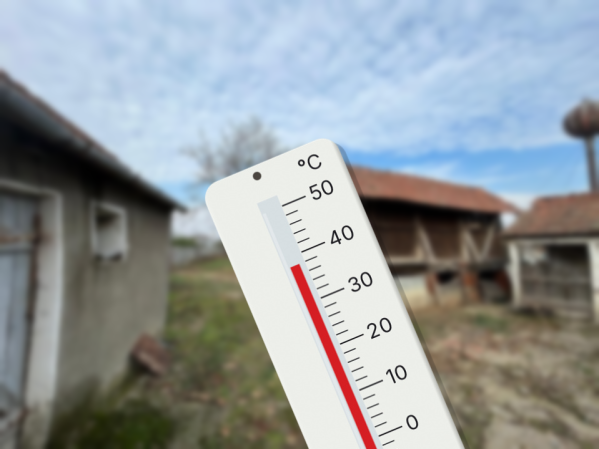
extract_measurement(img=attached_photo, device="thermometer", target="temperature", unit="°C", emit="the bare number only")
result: 38
